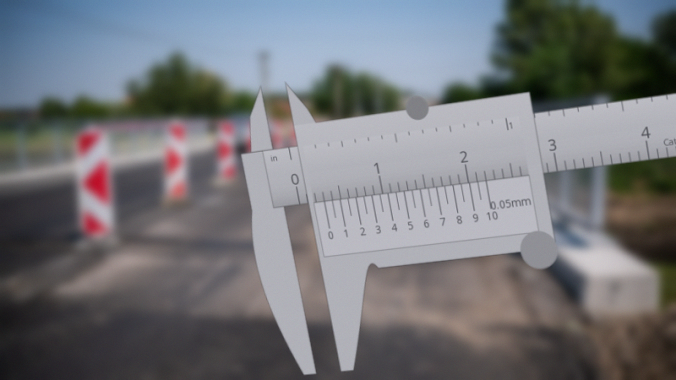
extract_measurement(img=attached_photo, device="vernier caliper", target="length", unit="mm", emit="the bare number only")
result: 3.0
